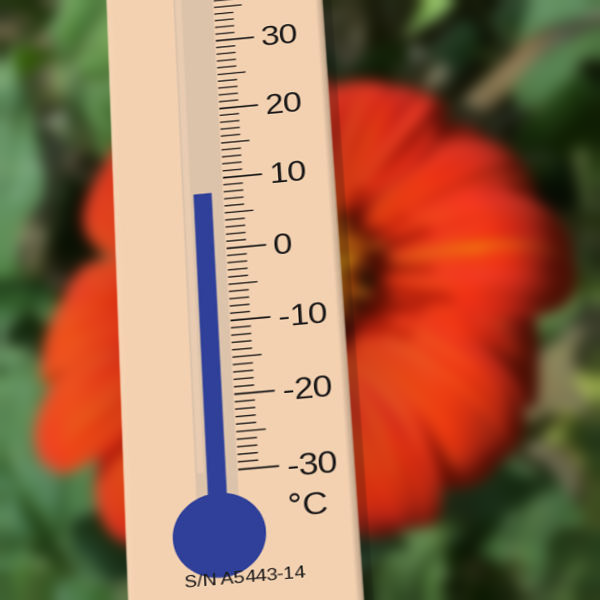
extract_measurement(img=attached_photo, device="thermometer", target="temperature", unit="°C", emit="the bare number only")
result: 8
